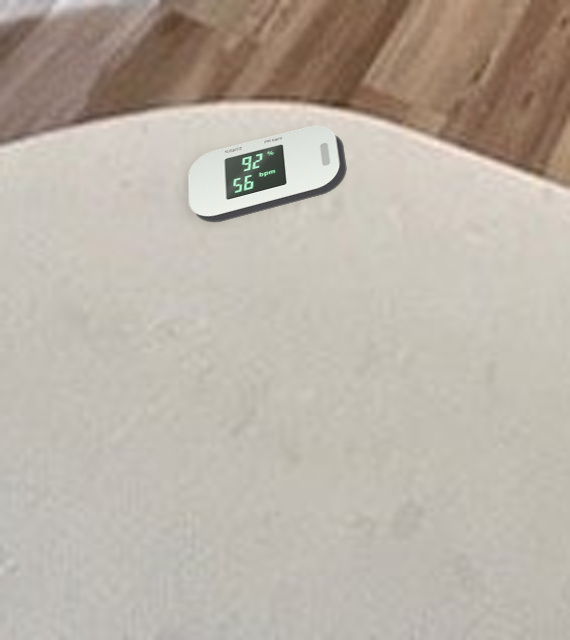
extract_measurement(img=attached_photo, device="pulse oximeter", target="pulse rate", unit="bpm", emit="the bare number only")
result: 56
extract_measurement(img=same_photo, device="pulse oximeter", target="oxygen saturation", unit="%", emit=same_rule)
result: 92
